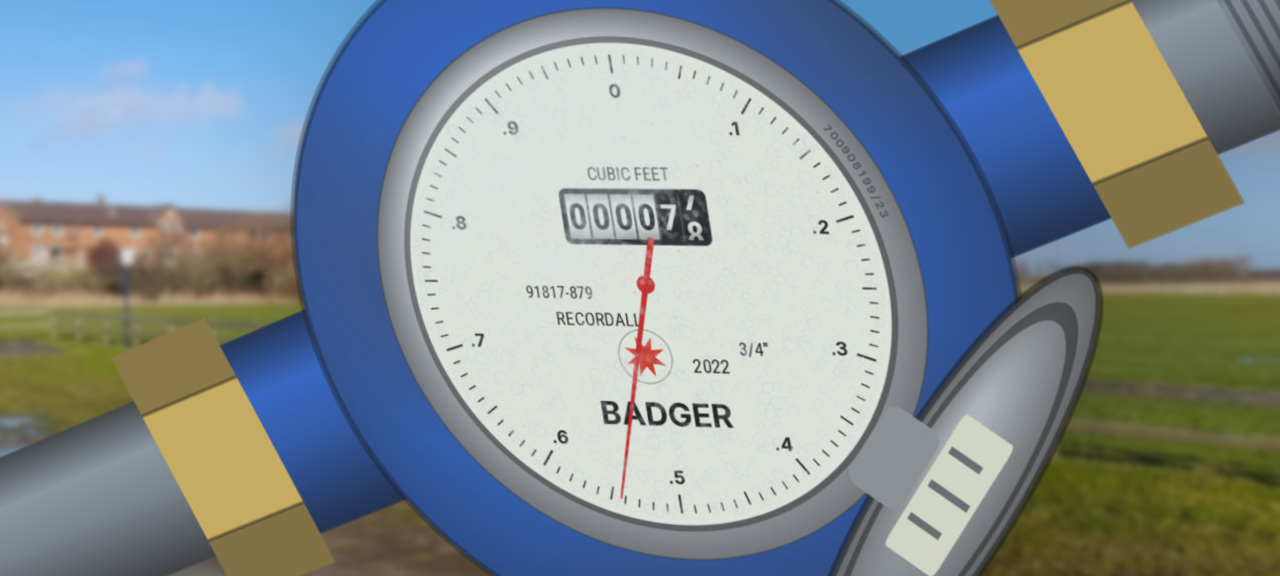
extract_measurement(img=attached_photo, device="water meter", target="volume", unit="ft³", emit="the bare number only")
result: 77.54
